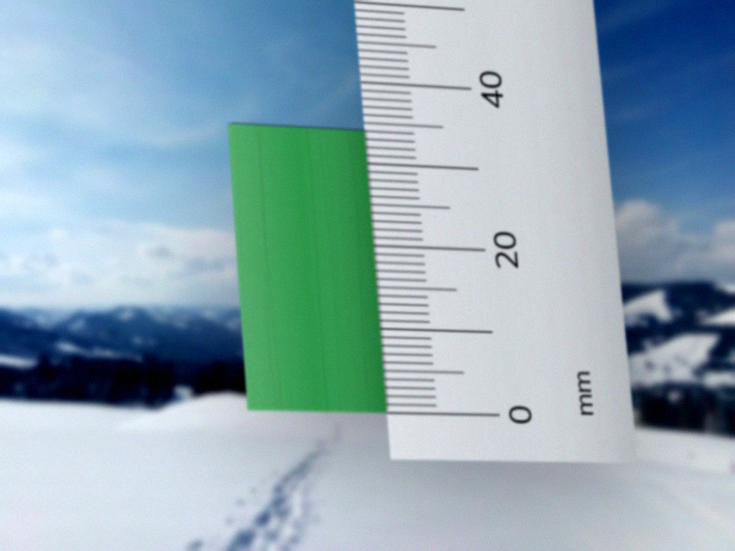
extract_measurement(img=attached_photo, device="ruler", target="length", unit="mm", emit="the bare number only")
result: 34
